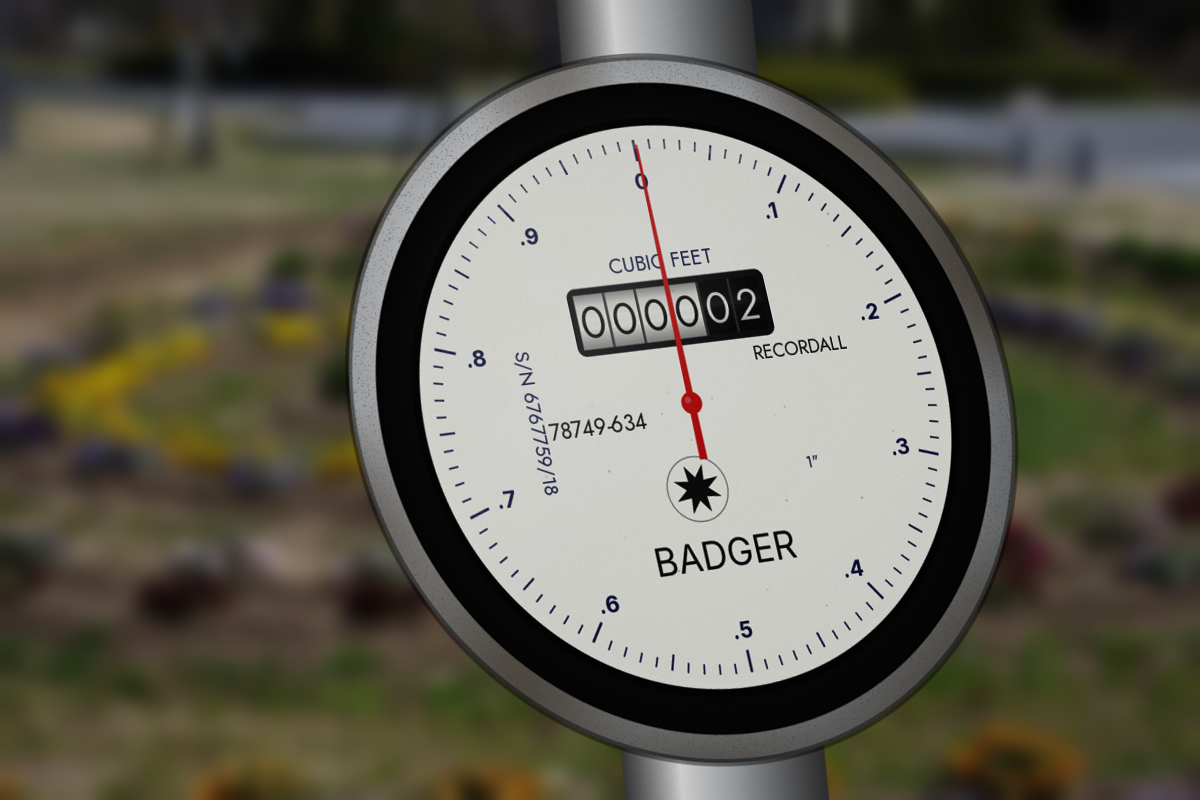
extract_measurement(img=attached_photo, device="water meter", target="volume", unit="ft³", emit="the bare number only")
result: 2.00
